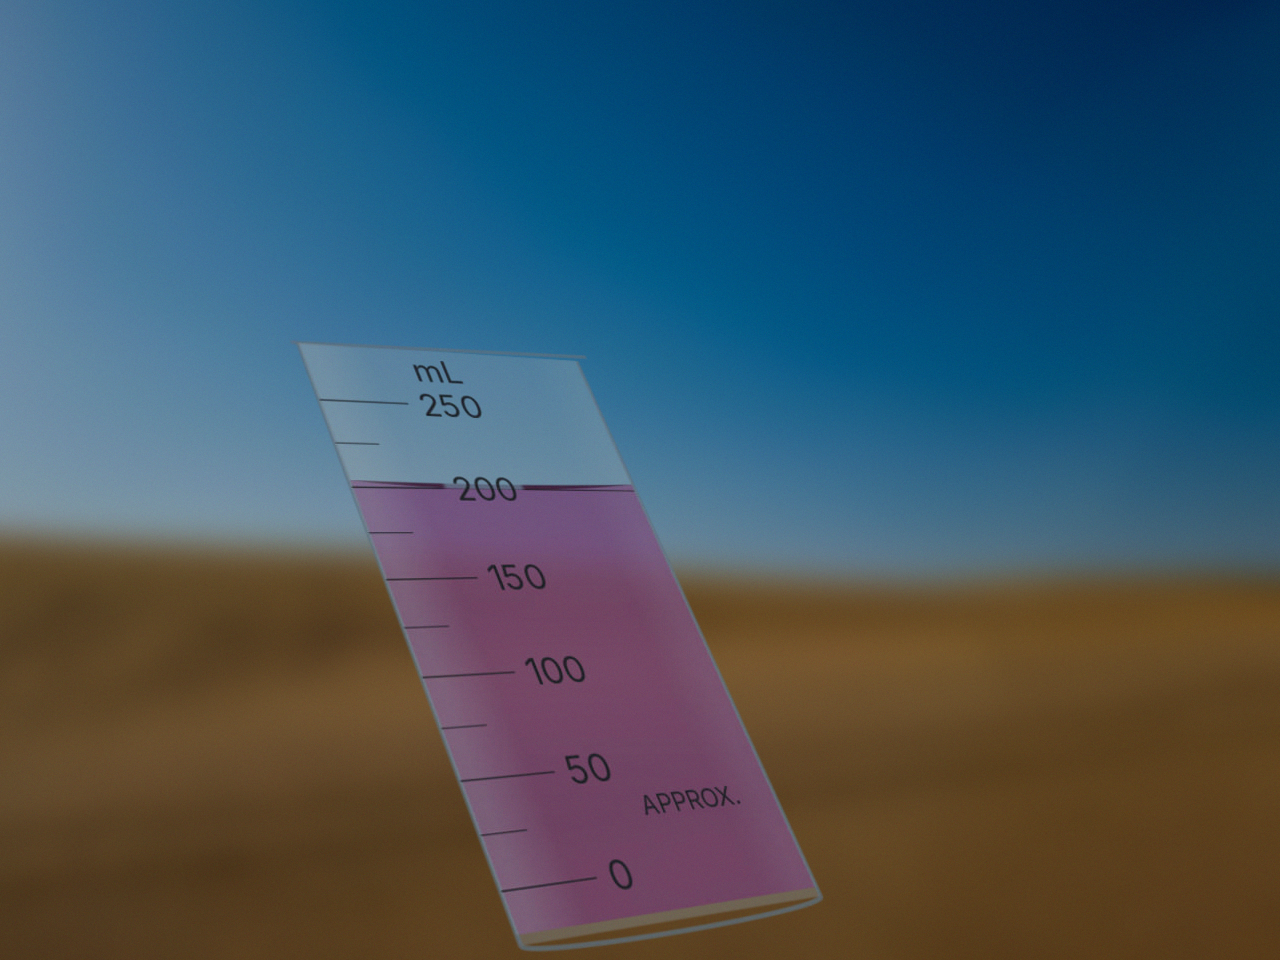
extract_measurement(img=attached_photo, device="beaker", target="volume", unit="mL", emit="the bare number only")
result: 200
